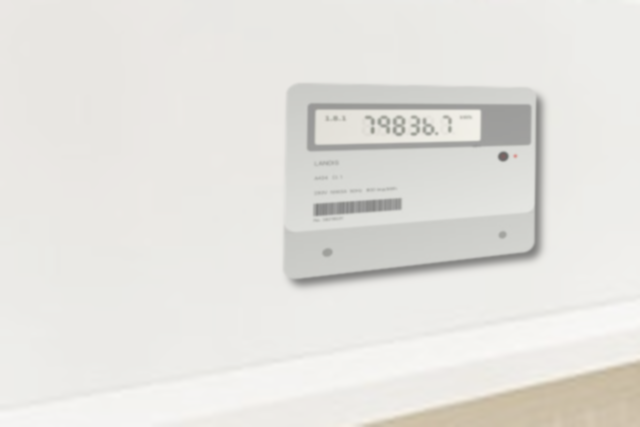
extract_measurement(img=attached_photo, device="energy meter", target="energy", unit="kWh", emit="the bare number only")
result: 79836.7
